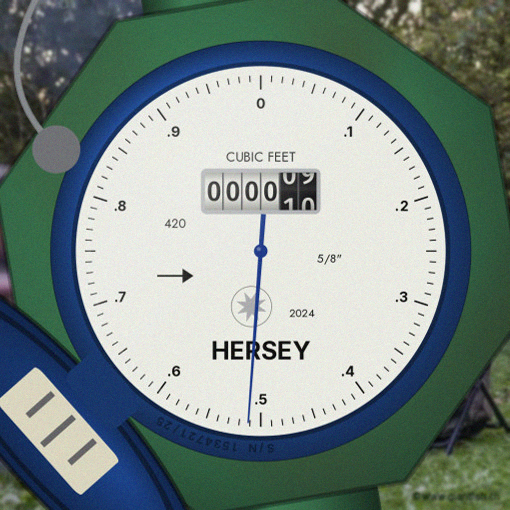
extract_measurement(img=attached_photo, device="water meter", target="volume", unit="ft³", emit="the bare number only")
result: 9.51
